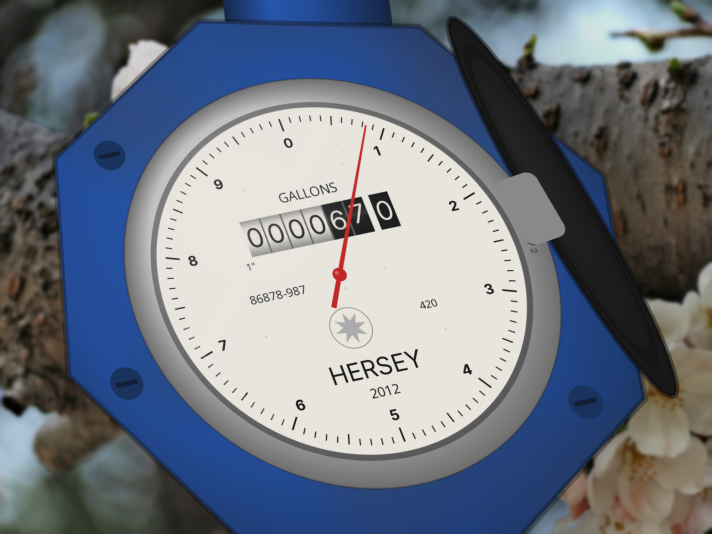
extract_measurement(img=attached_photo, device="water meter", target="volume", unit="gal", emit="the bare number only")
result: 670.8
